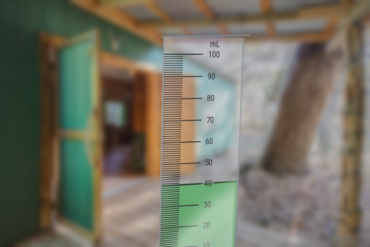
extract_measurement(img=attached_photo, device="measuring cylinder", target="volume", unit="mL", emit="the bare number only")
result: 40
